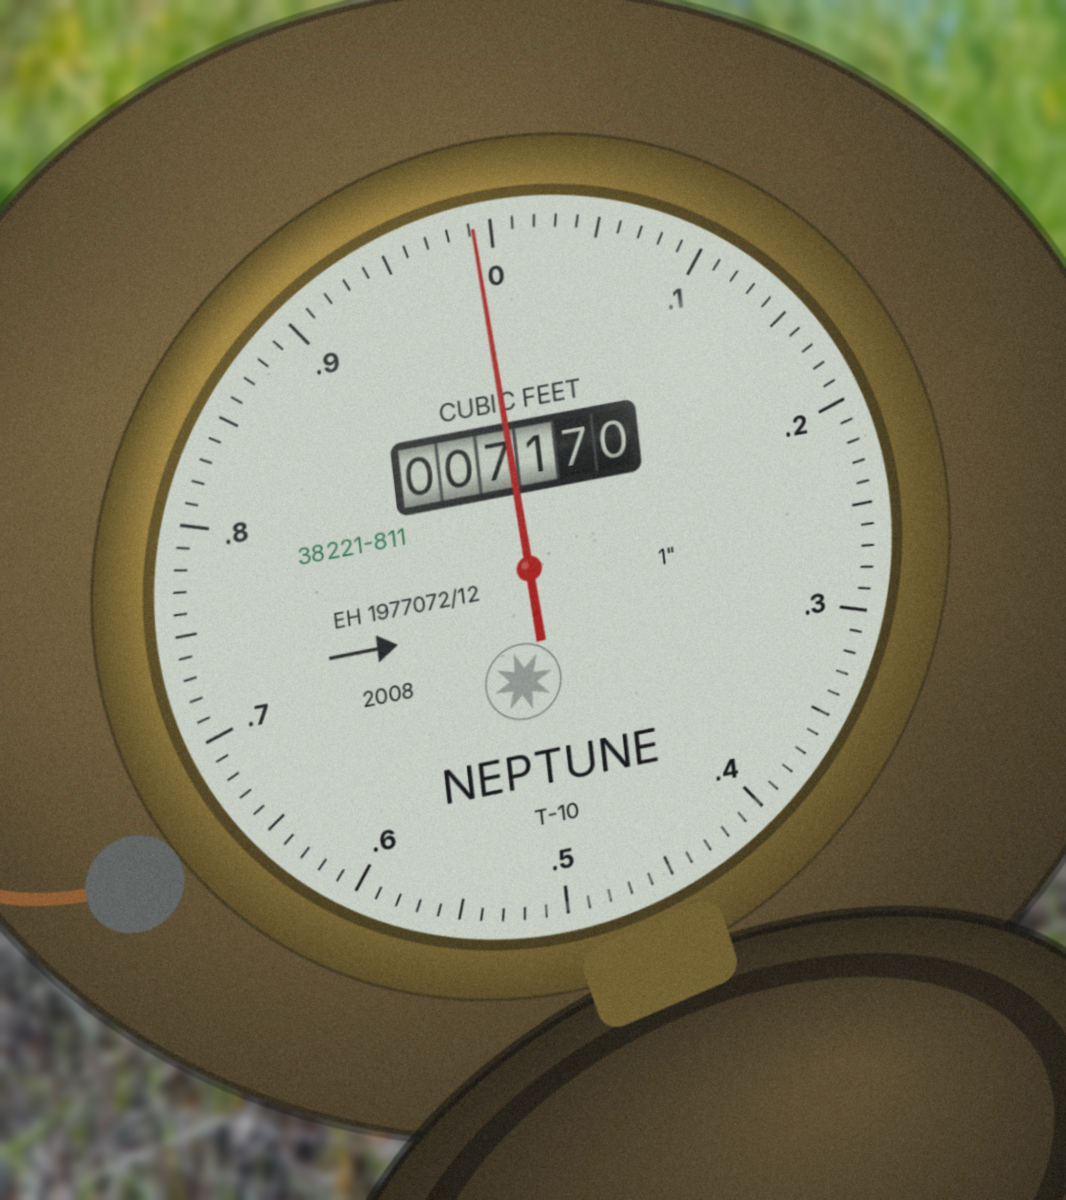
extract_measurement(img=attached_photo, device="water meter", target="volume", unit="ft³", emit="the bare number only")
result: 7169.99
